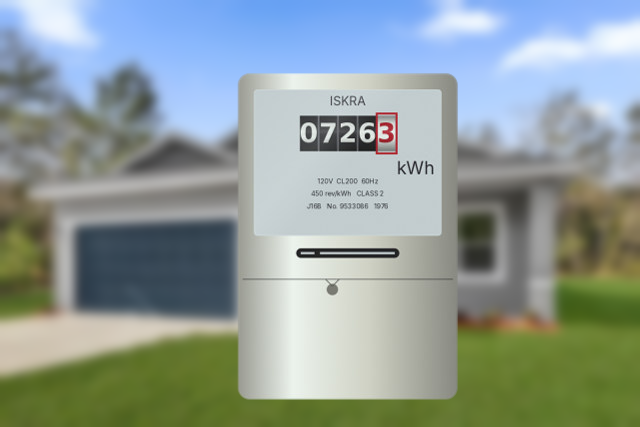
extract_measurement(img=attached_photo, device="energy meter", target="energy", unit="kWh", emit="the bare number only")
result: 726.3
